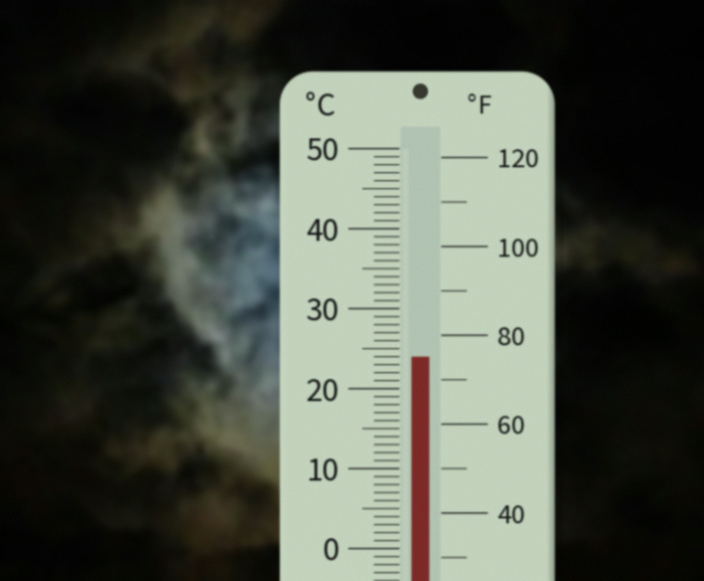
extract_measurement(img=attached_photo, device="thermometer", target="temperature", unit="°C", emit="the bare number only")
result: 24
